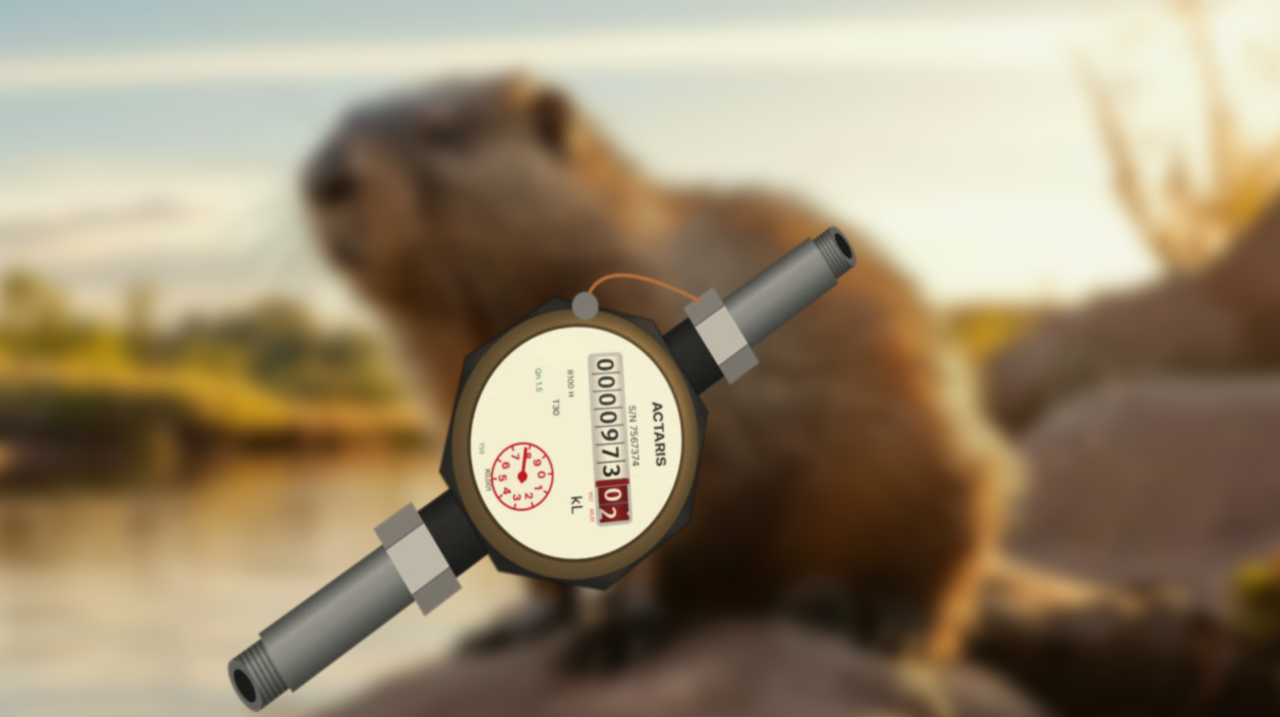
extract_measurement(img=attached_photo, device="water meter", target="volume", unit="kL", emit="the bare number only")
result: 973.017
